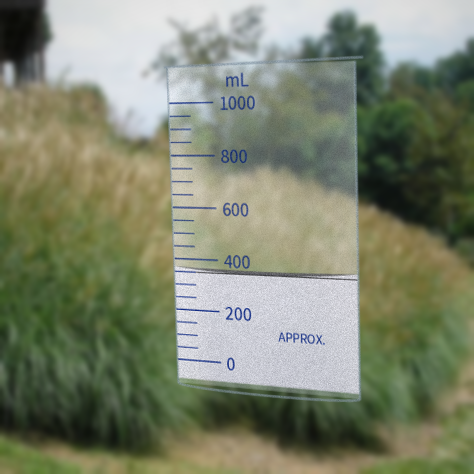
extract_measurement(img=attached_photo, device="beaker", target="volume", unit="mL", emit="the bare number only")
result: 350
